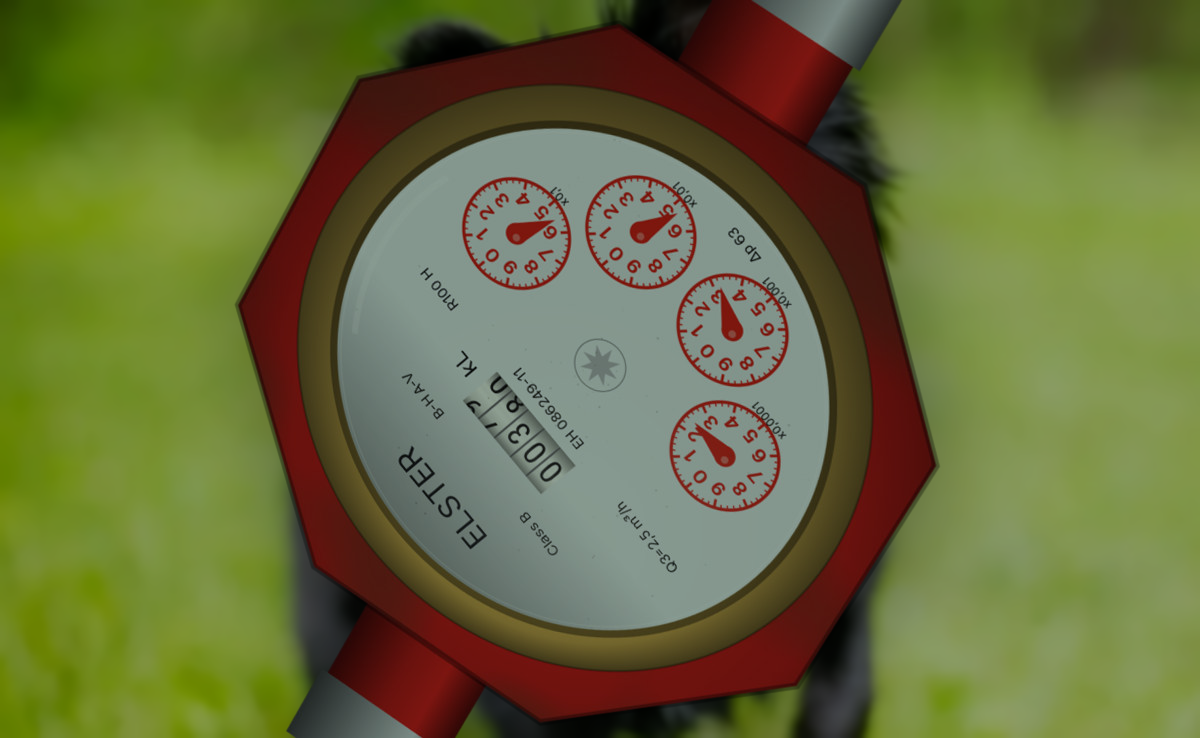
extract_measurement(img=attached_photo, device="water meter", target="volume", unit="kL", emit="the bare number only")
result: 379.5532
